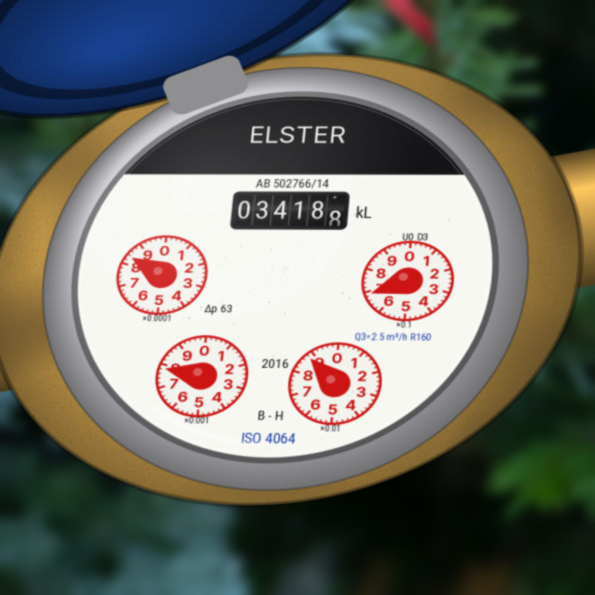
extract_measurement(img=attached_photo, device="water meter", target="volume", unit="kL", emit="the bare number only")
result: 34187.6878
